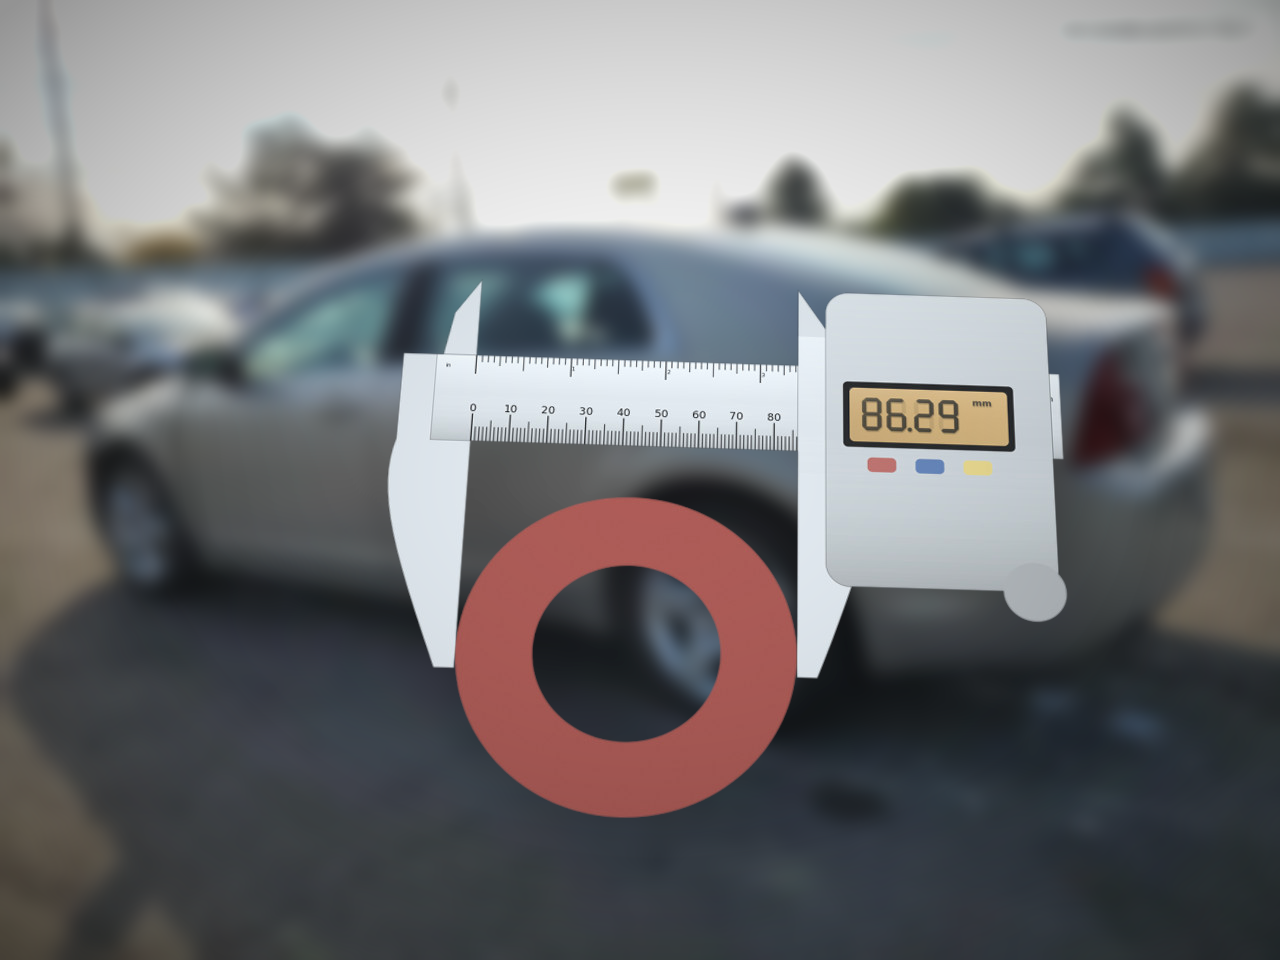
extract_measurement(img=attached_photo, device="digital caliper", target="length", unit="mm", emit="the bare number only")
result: 86.29
